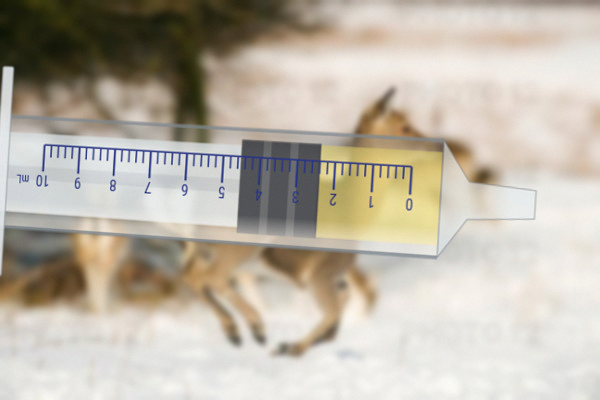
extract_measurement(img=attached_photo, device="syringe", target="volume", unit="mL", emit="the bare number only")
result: 2.4
